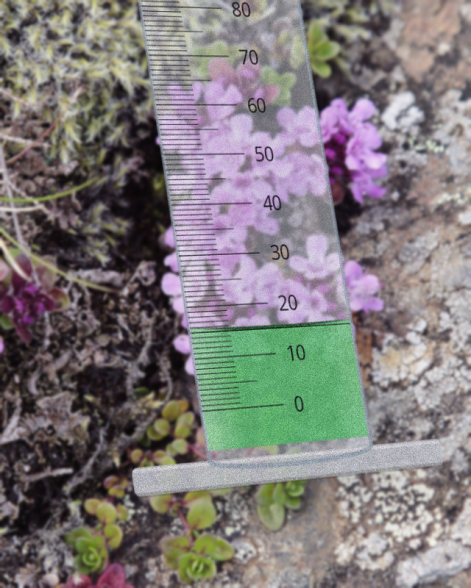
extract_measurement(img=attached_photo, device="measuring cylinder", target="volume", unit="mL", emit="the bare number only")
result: 15
